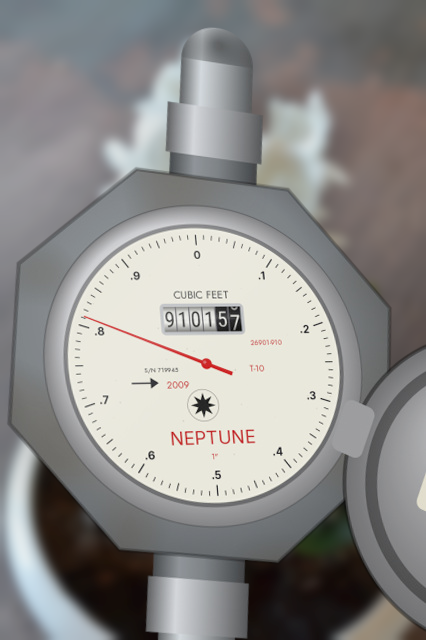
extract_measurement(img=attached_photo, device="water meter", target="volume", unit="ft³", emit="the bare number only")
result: 910156.81
